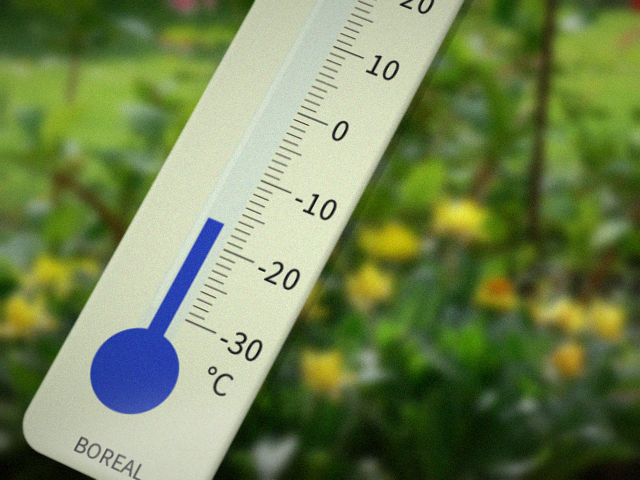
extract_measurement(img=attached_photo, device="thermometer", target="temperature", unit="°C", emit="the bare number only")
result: -17
